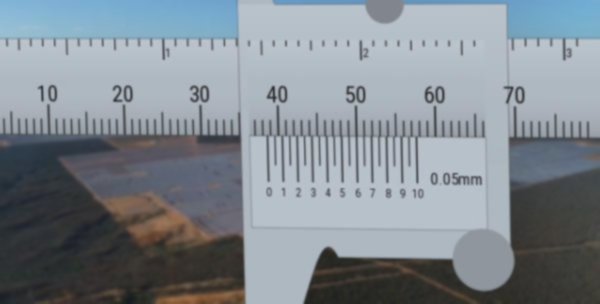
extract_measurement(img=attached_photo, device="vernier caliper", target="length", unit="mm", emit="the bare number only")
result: 38.6
